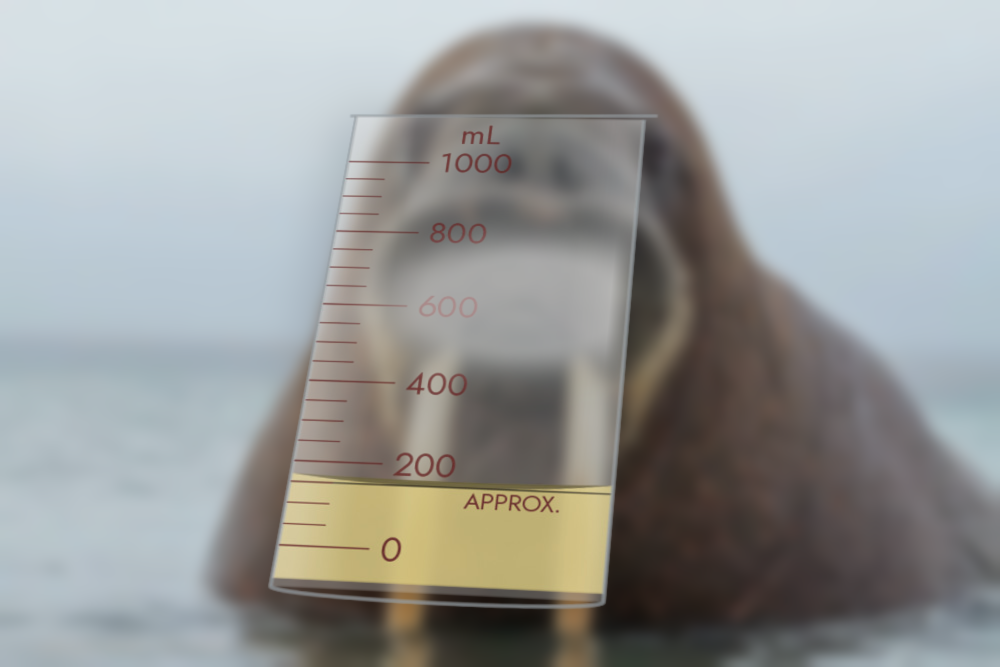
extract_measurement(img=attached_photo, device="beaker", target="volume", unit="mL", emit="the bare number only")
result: 150
